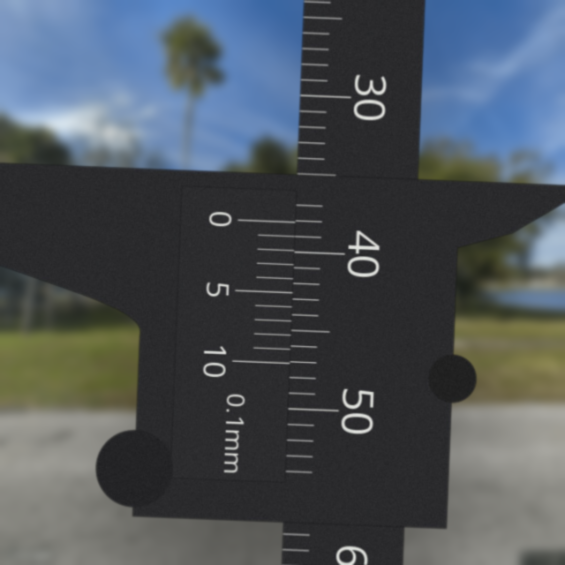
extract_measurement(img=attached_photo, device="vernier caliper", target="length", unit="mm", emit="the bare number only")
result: 38.1
